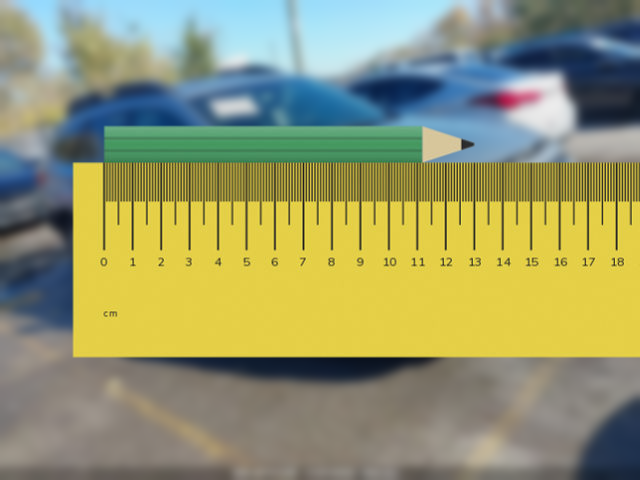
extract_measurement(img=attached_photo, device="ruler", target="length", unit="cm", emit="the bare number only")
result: 13
